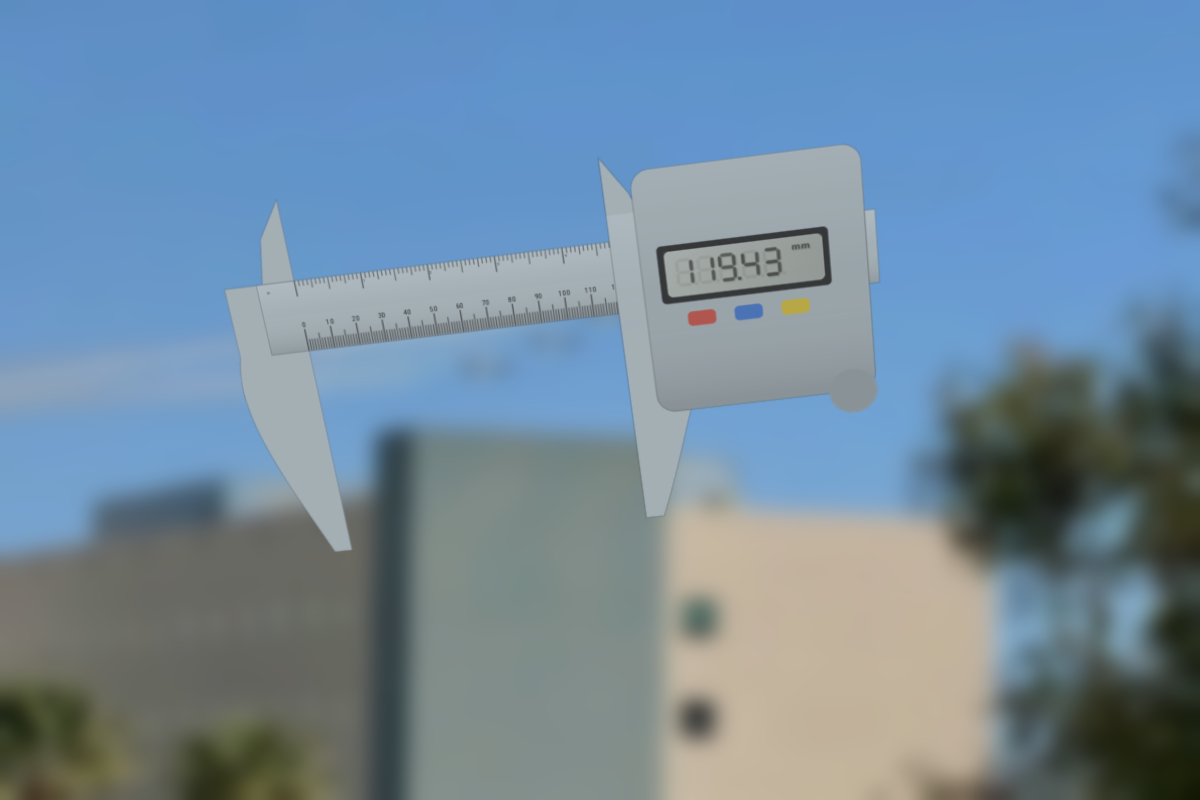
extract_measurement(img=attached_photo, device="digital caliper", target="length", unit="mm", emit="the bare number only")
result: 119.43
